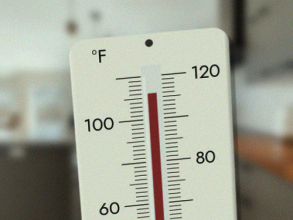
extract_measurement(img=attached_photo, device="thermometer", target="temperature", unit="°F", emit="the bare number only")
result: 112
